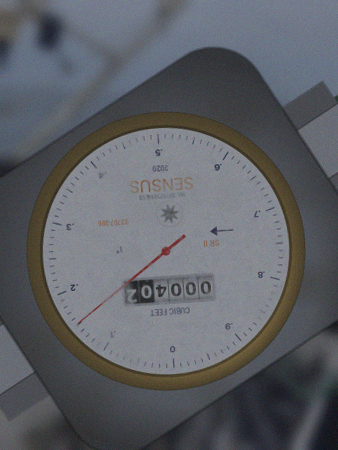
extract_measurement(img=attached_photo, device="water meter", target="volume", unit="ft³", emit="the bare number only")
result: 402.15
